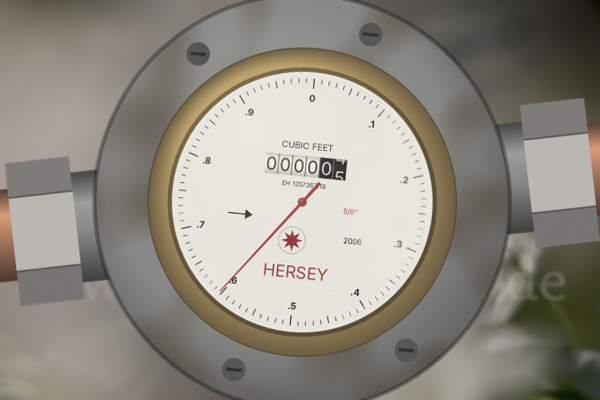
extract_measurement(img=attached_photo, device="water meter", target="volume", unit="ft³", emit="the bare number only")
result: 4.60
